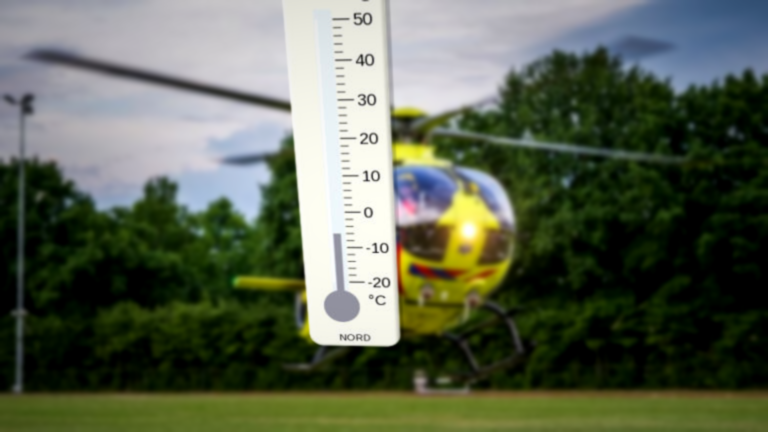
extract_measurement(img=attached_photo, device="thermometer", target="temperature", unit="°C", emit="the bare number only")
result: -6
